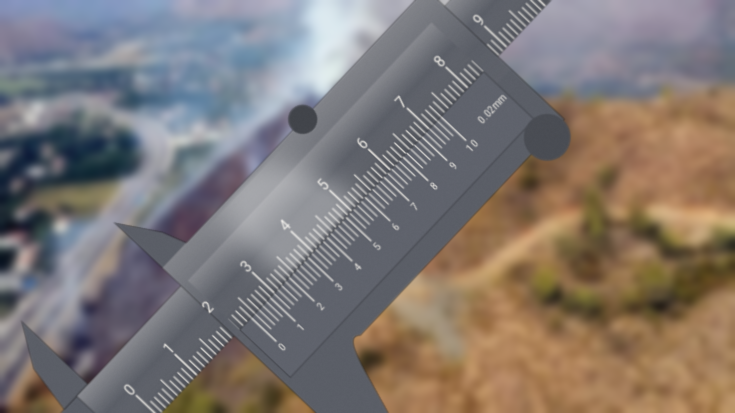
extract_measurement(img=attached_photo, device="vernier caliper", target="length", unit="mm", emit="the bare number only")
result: 24.0
